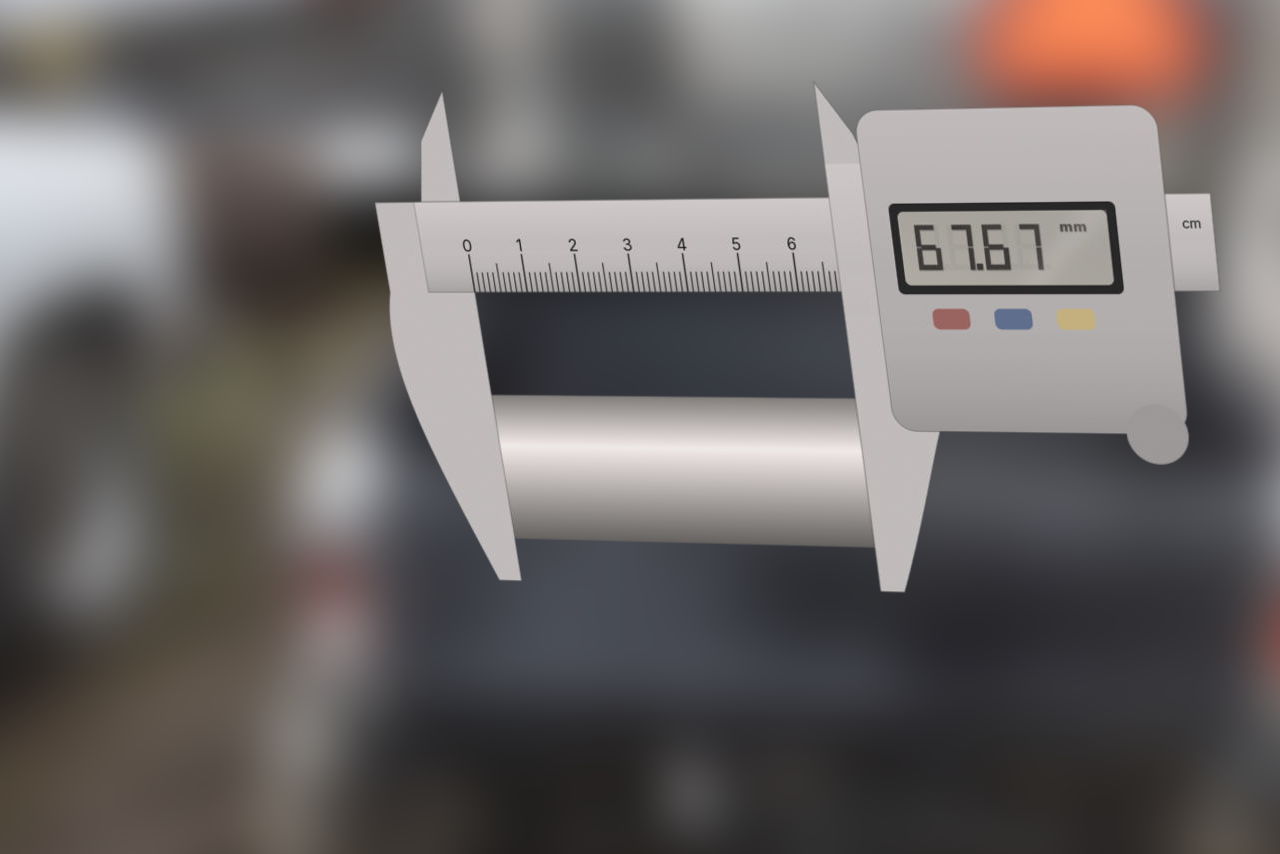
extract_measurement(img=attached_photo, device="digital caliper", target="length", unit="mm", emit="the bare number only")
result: 67.67
